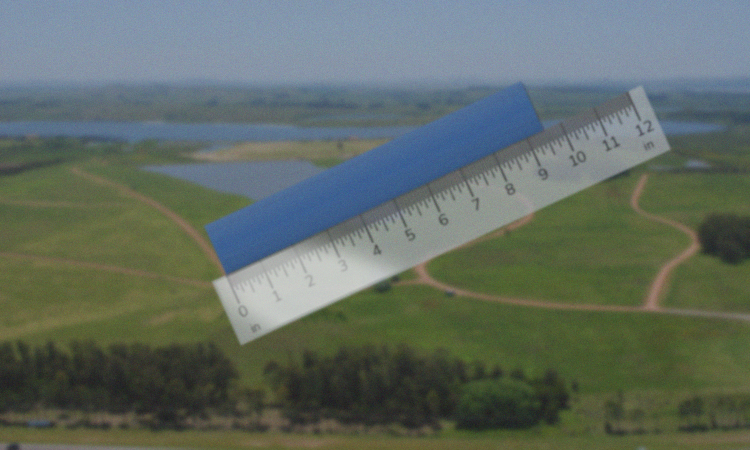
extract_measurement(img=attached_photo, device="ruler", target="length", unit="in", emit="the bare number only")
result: 9.5
